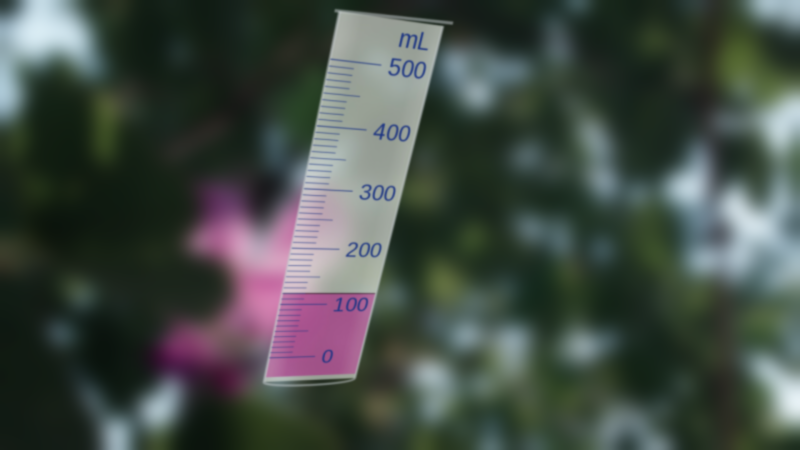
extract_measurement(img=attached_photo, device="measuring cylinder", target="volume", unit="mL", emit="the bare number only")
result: 120
